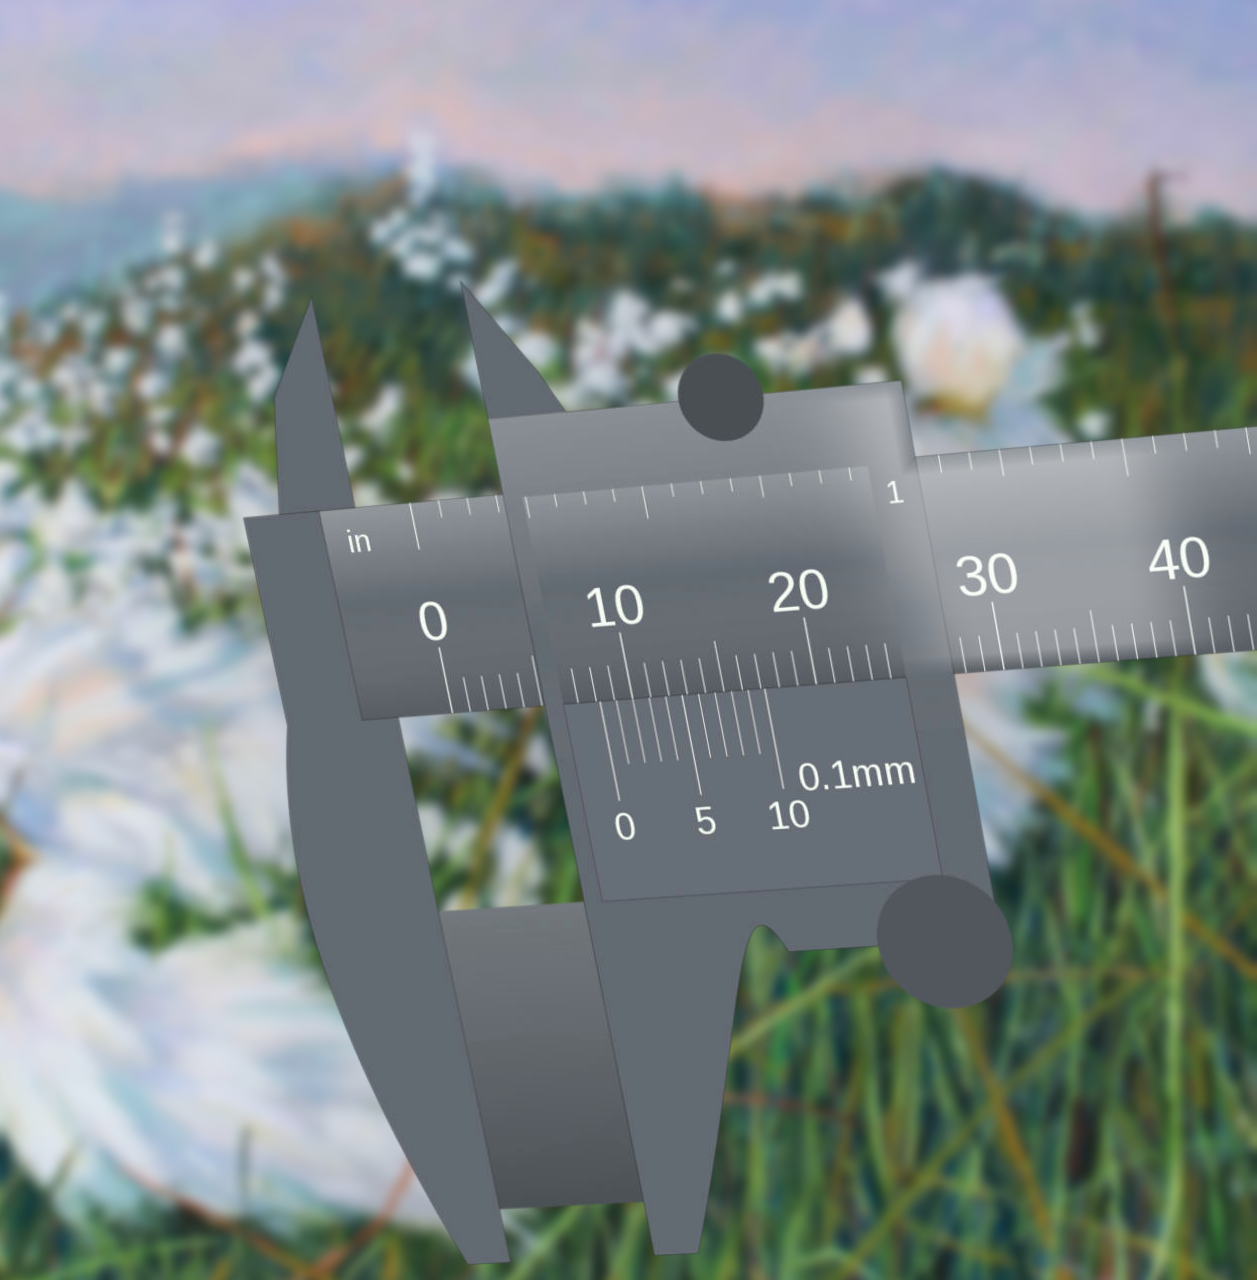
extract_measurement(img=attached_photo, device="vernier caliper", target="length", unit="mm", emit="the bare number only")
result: 8.2
